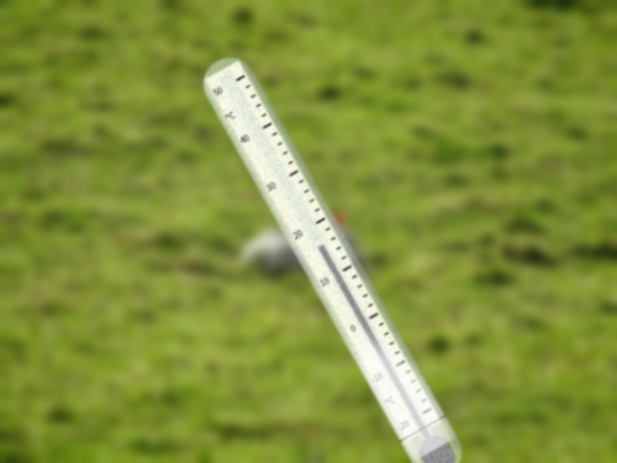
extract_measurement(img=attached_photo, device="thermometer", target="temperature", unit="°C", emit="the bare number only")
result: 16
